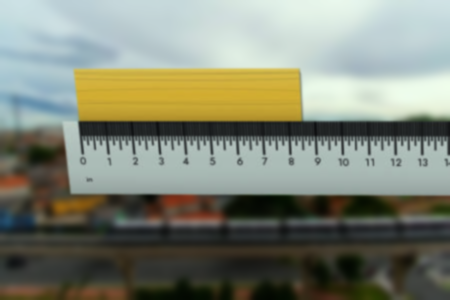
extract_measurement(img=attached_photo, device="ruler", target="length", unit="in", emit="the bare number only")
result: 8.5
